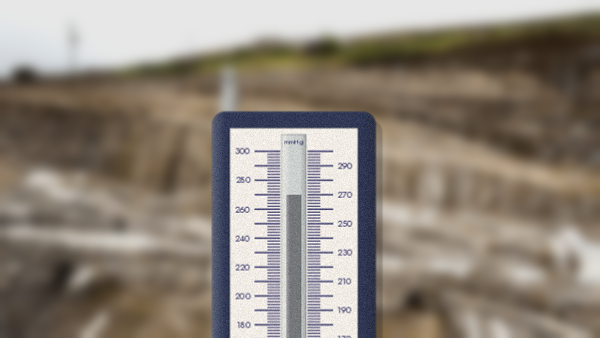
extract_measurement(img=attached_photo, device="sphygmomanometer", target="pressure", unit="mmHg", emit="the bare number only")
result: 270
